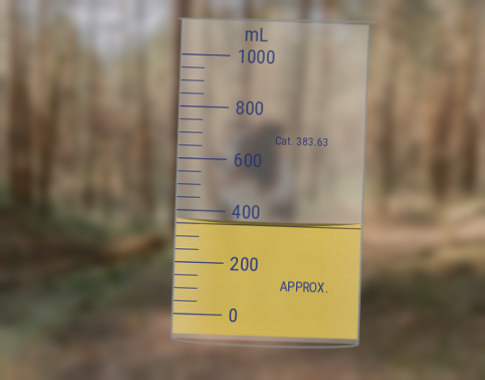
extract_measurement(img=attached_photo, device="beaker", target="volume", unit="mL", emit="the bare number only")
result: 350
